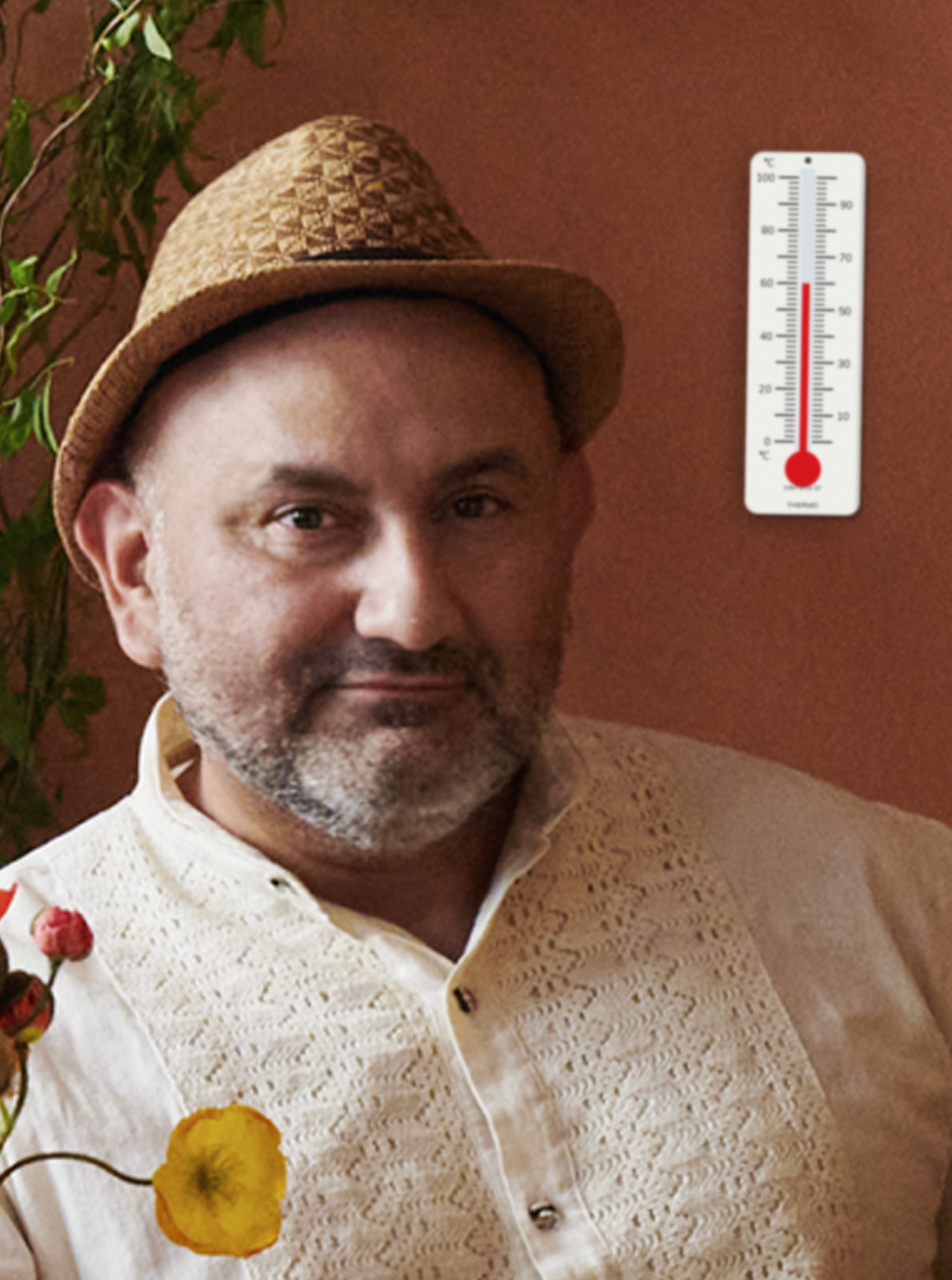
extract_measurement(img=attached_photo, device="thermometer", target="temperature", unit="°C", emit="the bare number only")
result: 60
